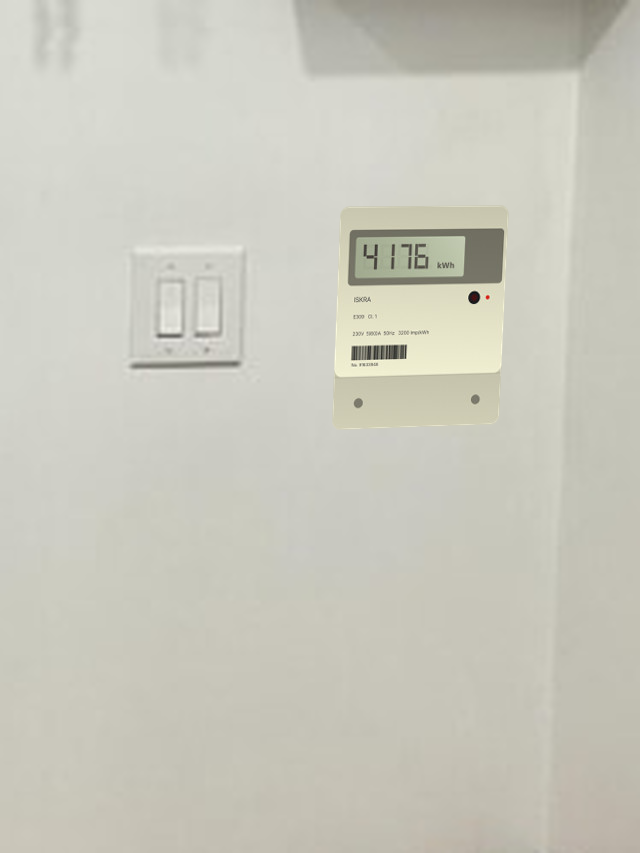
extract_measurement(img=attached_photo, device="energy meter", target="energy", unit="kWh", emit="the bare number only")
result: 4176
